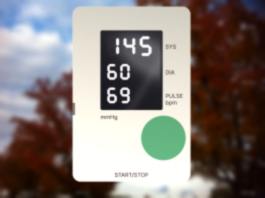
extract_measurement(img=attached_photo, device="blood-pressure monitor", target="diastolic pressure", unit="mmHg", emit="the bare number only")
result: 60
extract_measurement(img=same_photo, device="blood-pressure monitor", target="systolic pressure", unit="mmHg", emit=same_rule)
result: 145
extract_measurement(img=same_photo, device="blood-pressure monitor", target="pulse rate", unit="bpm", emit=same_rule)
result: 69
